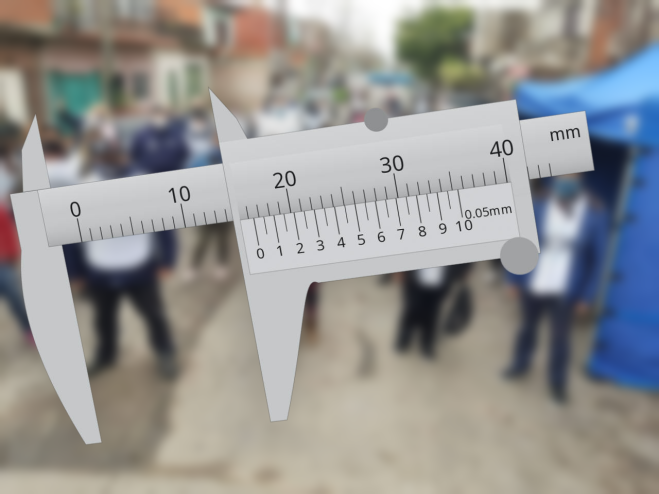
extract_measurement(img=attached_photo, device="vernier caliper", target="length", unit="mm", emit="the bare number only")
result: 16.5
